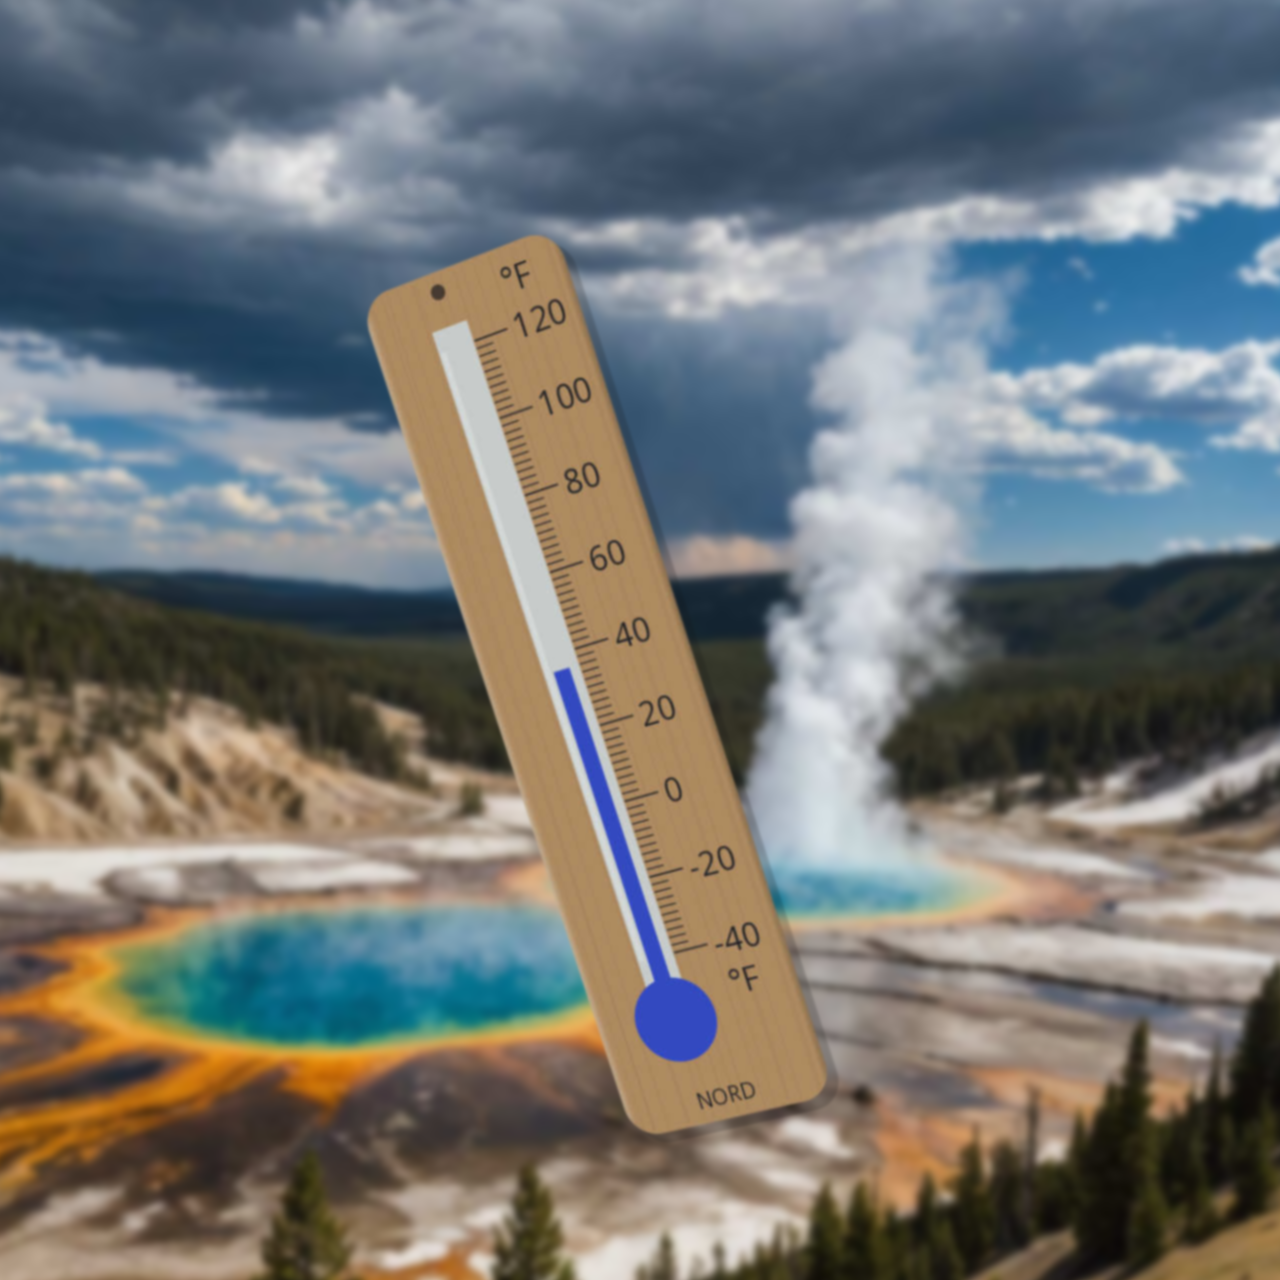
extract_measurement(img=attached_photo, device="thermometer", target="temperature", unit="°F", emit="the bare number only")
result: 36
